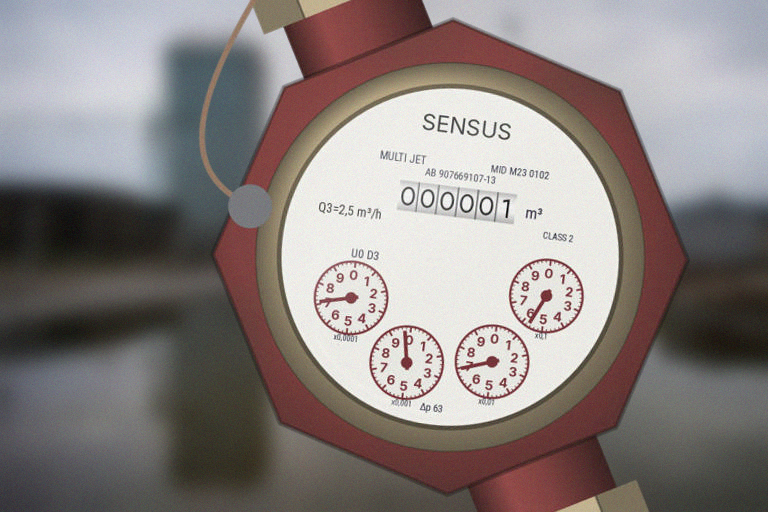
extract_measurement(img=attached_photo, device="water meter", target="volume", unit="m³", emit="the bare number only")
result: 1.5697
